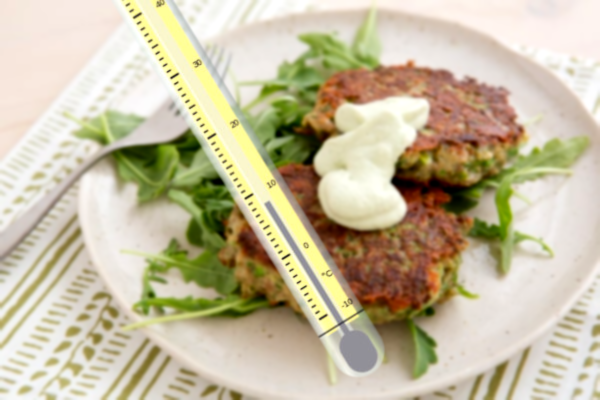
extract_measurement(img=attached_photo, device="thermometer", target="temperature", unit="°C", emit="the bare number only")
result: 8
